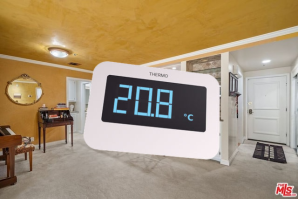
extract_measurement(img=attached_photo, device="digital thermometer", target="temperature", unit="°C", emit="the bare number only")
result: 20.8
